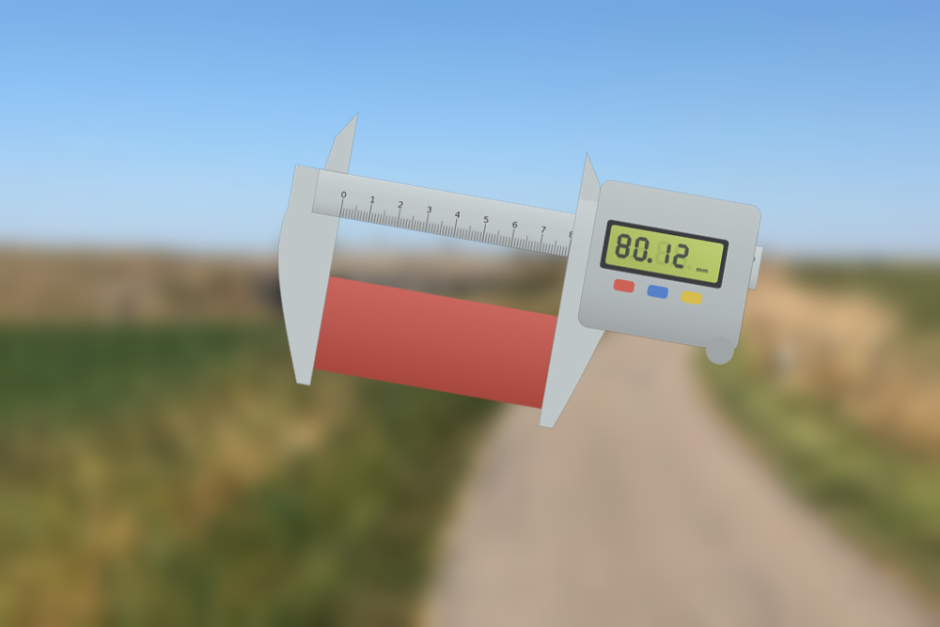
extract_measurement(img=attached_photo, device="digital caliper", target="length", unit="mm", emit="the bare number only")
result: 80.12
